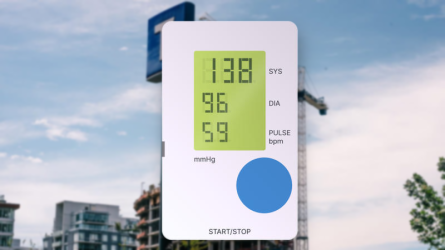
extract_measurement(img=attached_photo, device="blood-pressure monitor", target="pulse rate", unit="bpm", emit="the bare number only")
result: 59
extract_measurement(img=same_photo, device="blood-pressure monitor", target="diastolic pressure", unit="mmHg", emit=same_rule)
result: 96
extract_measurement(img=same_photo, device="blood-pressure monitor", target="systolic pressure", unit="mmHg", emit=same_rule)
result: 138
